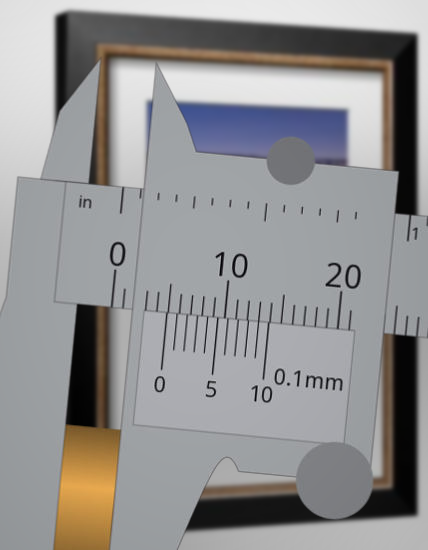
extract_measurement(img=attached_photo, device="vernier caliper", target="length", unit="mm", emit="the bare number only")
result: 4.9
